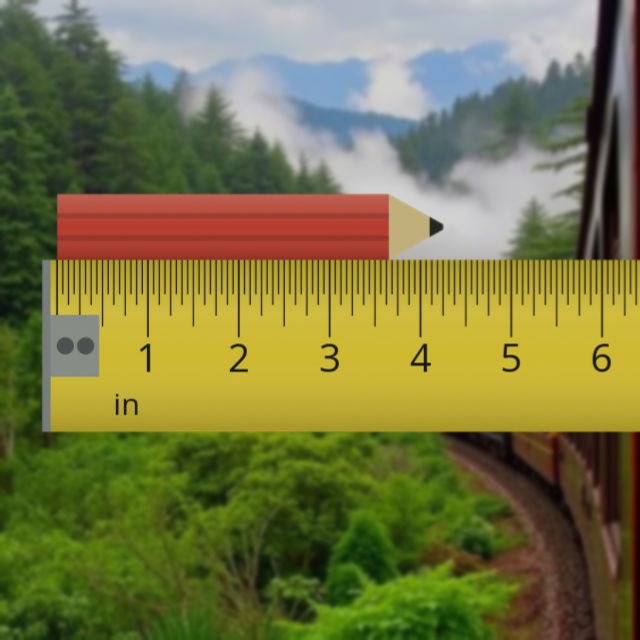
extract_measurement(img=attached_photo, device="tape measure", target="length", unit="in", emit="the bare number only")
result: 4.25
